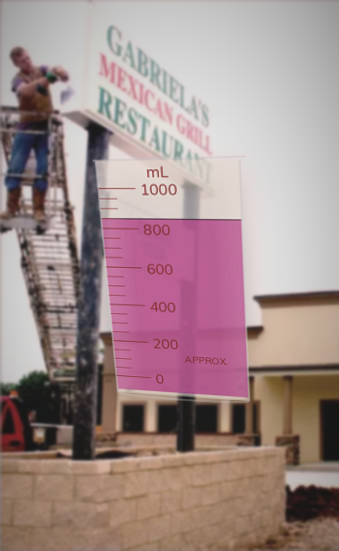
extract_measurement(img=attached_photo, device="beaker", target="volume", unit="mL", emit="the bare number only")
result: 850
